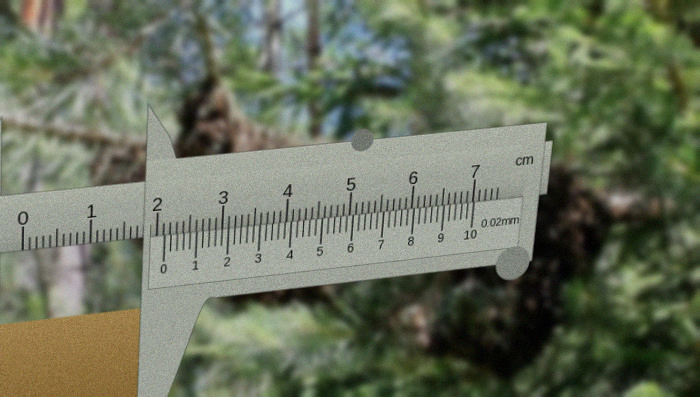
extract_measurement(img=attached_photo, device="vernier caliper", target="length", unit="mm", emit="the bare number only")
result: 21.2
